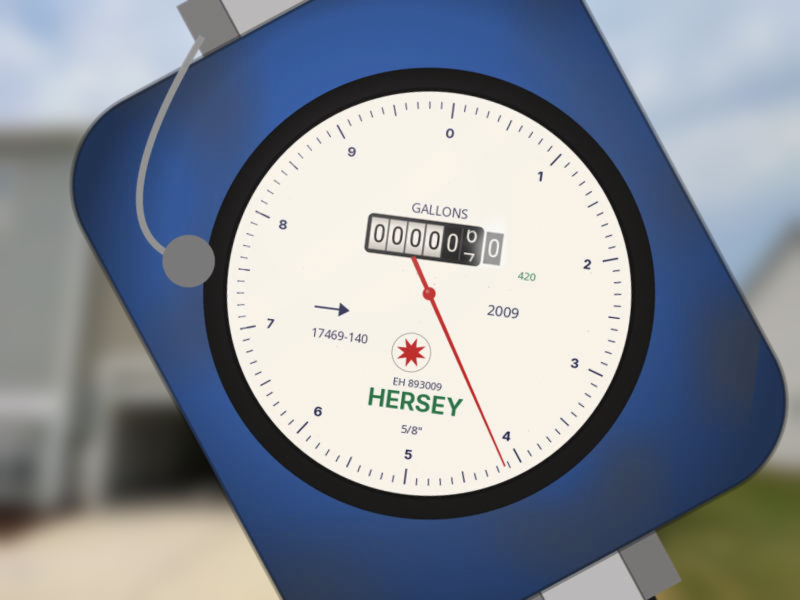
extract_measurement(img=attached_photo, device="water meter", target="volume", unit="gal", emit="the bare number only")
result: 64.1
